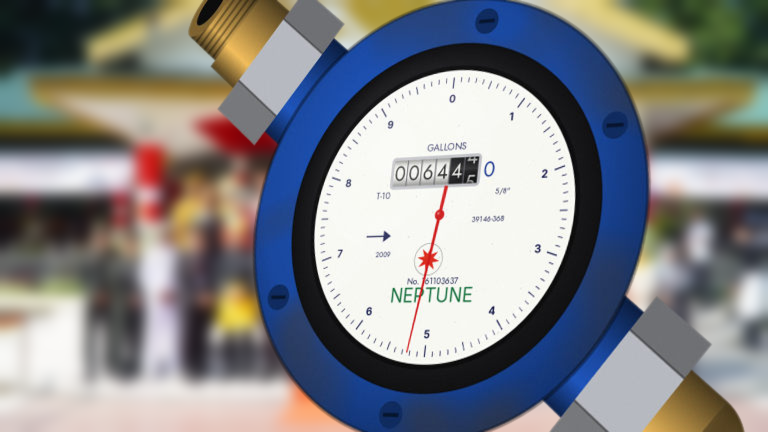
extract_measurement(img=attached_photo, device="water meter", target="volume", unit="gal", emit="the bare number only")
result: 64445.2
